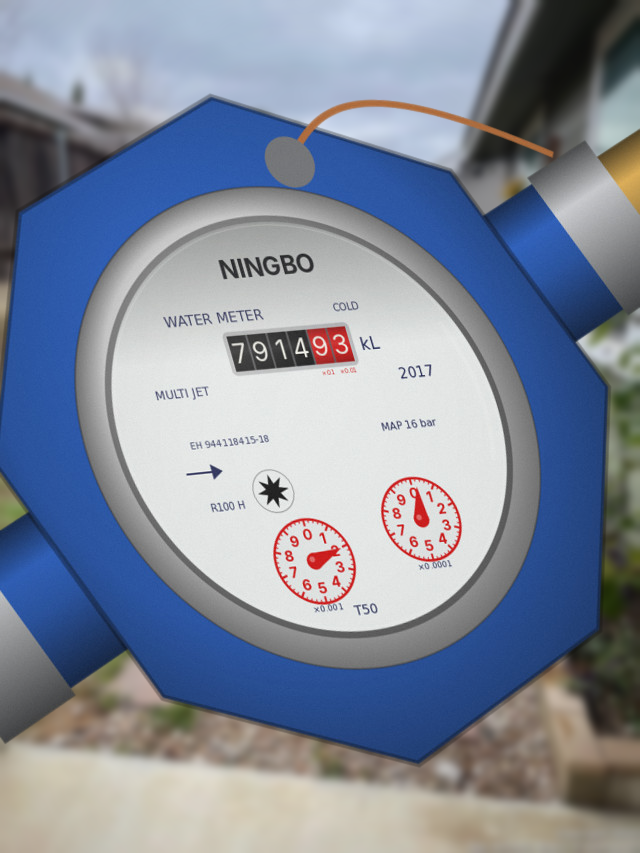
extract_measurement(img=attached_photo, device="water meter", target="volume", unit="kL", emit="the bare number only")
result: 7914.9320
